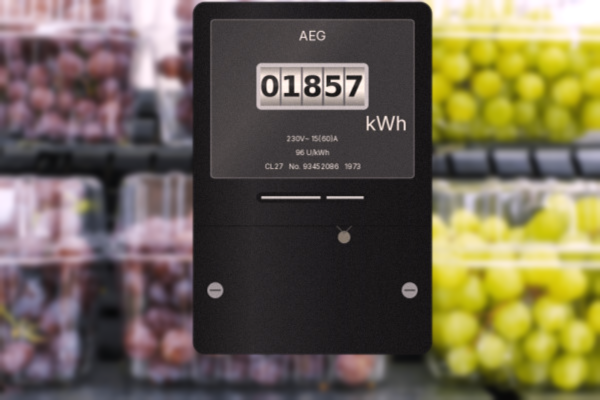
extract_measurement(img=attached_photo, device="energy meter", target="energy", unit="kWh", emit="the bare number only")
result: 1857
